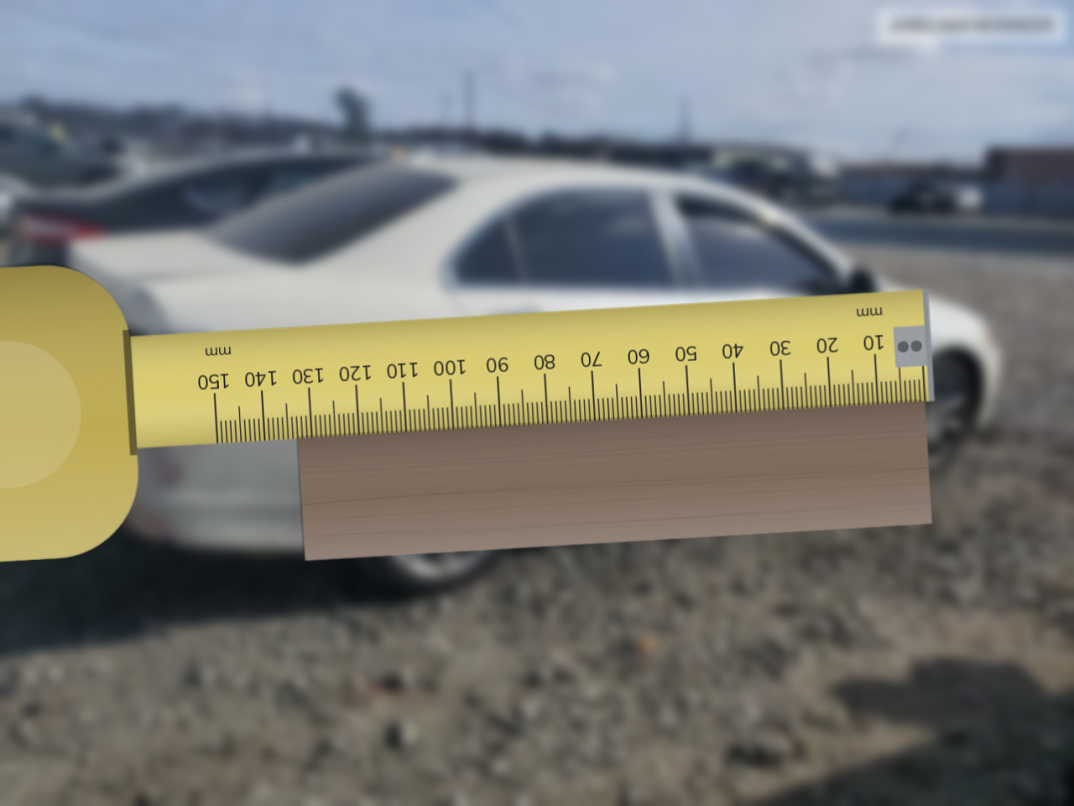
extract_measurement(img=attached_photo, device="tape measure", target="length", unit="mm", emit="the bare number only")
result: 133
